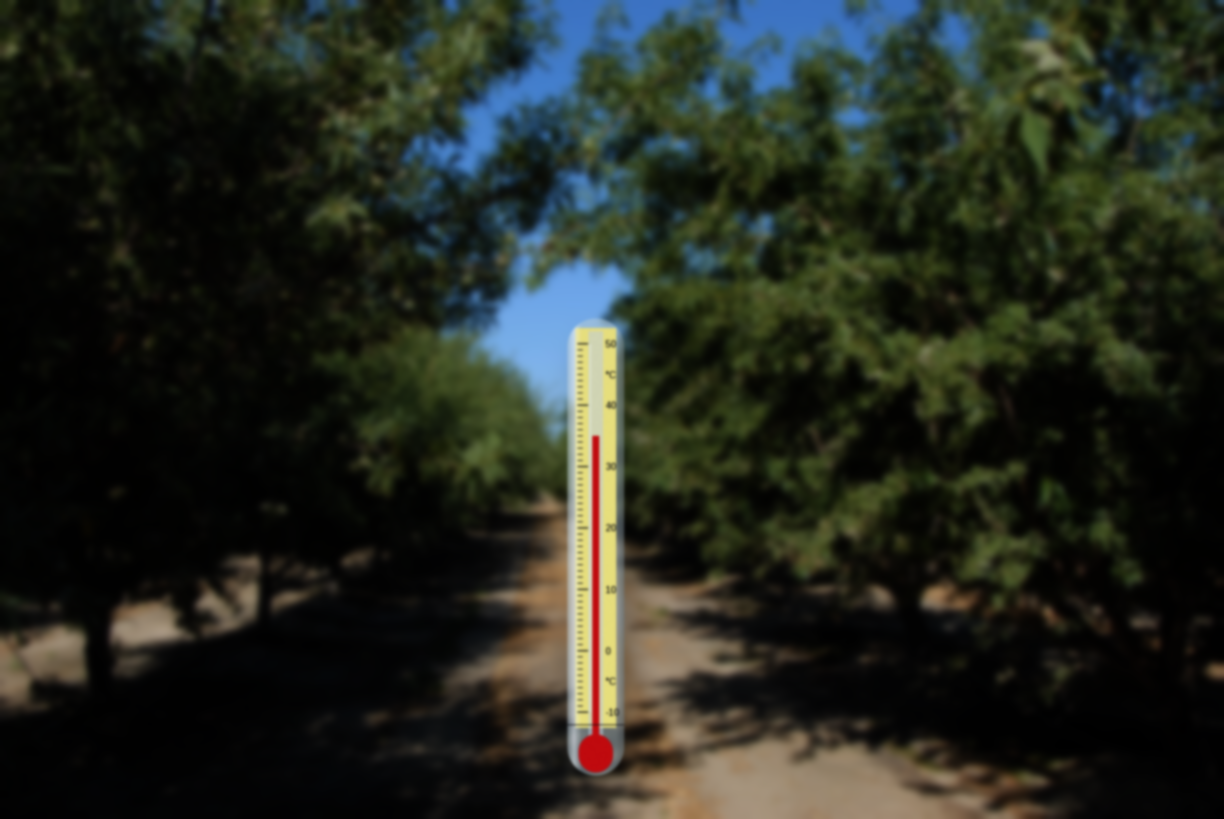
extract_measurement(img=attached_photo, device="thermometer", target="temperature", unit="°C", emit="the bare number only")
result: 35
